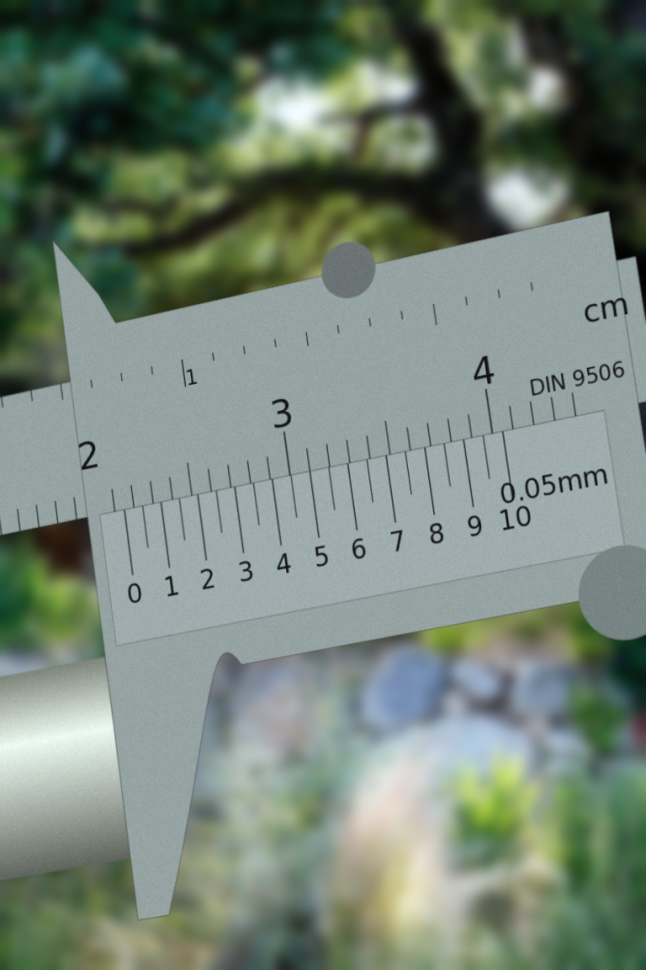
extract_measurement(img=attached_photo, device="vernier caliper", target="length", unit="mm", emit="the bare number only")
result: 21.5
